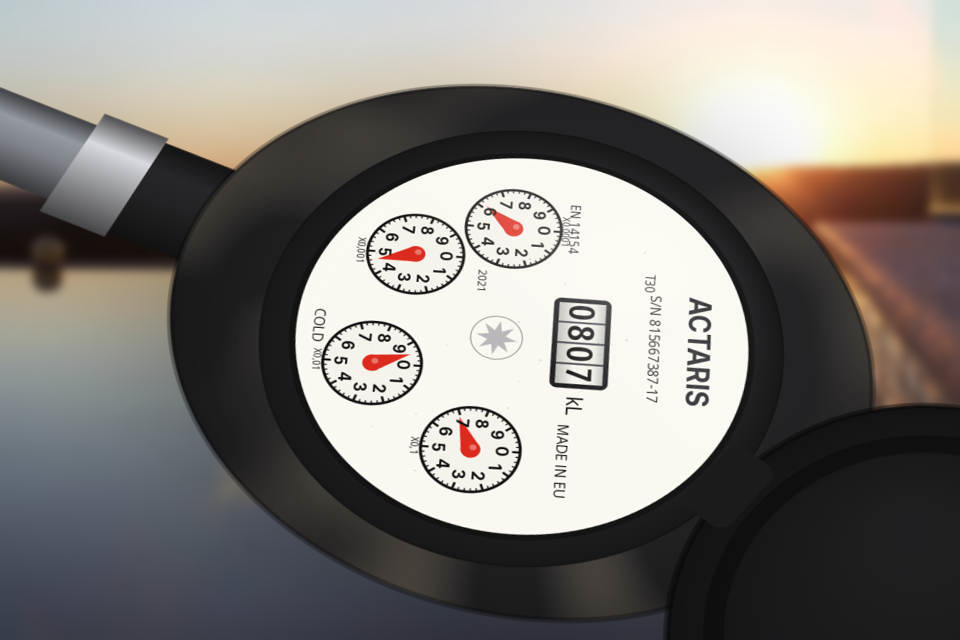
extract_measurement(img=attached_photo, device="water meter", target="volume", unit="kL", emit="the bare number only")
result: 807.6946
